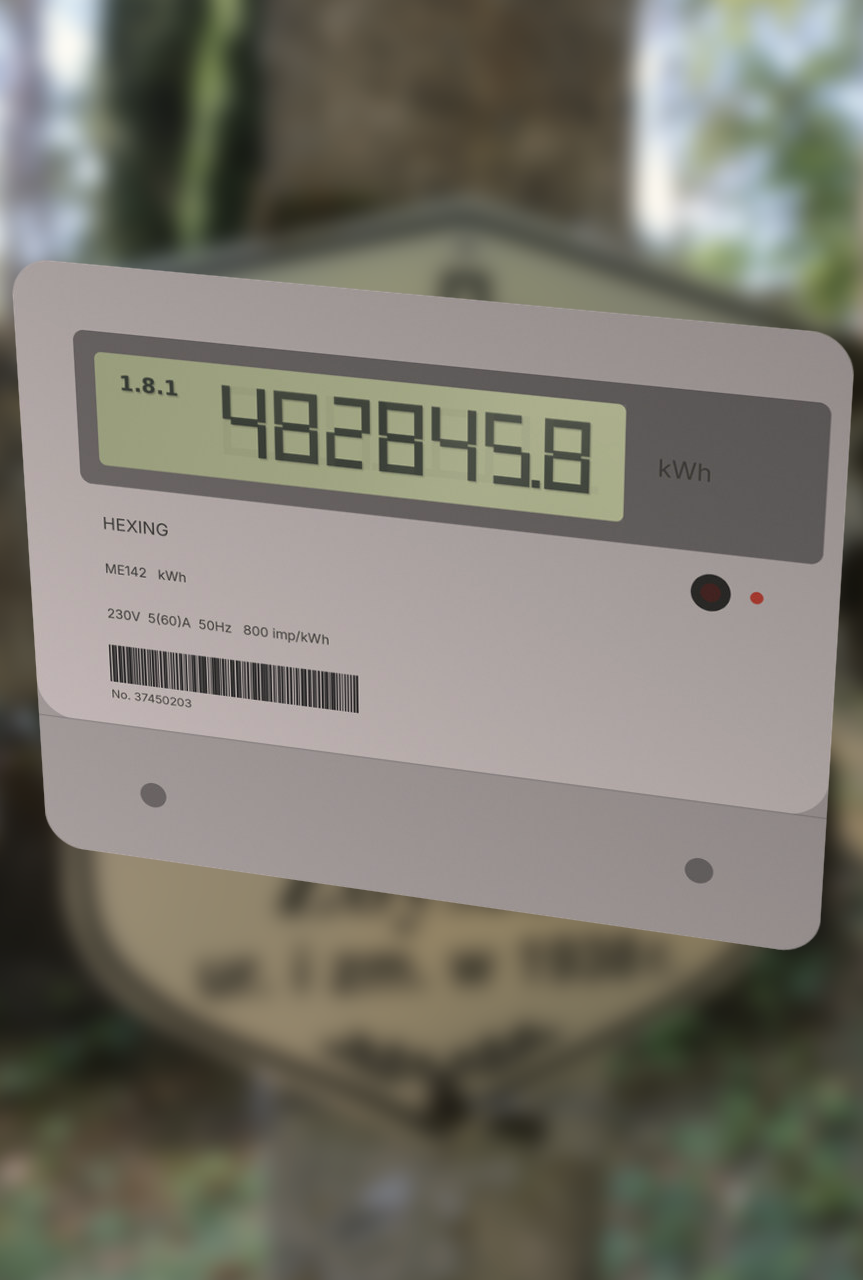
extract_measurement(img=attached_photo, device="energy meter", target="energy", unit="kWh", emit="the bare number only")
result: 482845.8
